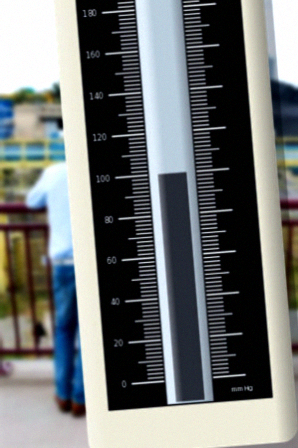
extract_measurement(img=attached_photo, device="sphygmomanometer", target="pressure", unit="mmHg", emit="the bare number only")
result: 100
